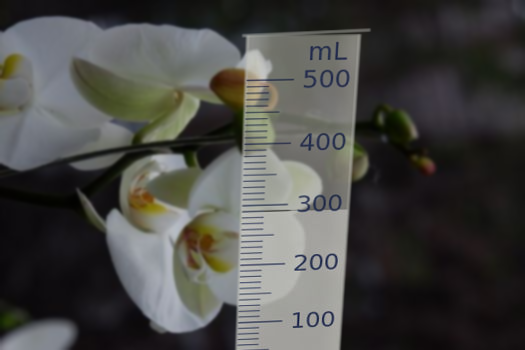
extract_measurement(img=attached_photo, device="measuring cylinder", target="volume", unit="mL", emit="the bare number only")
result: 290
